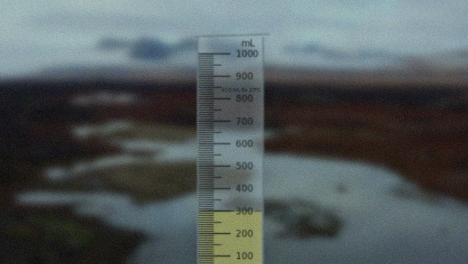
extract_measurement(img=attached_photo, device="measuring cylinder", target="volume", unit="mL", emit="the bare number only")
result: 300
